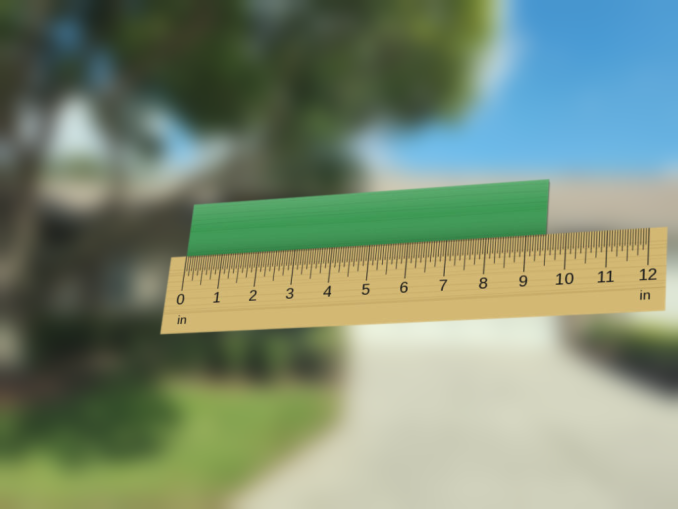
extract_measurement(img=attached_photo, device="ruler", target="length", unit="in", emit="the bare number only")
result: 9.5
